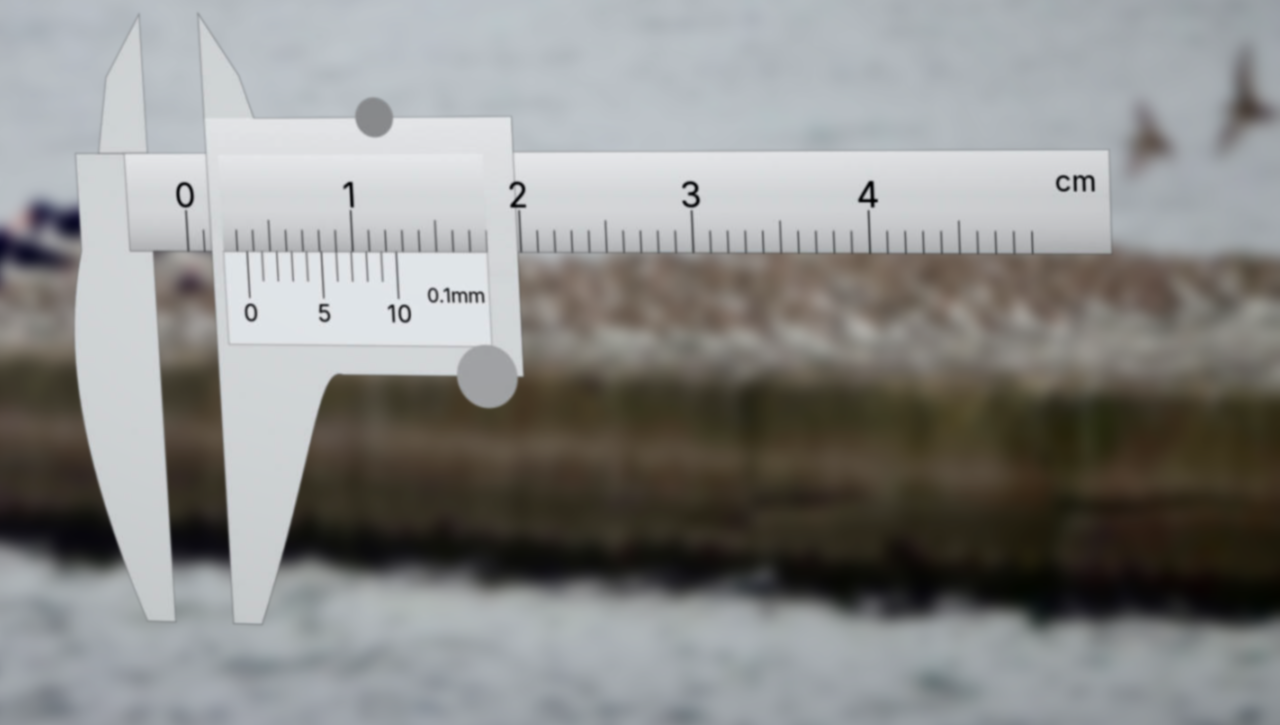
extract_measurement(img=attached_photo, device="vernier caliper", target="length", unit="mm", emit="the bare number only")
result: 3.6
